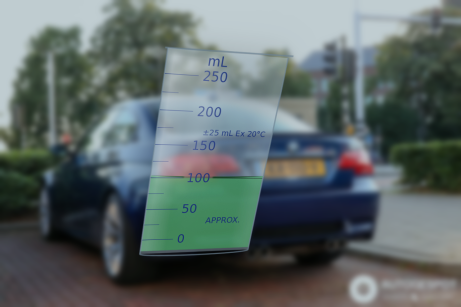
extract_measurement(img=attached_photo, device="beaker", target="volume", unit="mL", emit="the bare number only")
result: 100
